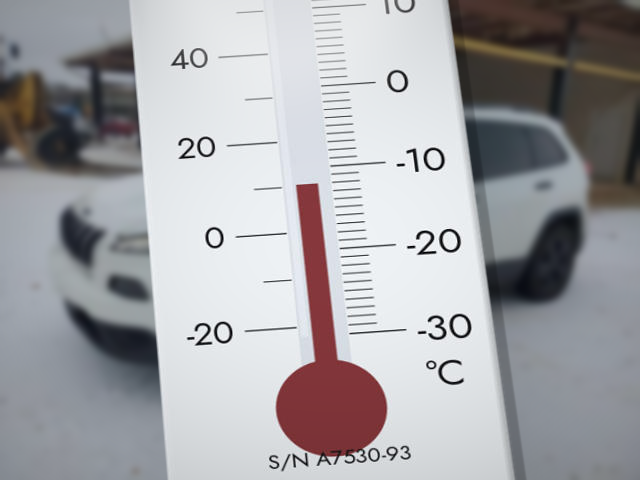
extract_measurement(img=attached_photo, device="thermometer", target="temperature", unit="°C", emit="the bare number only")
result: -12
